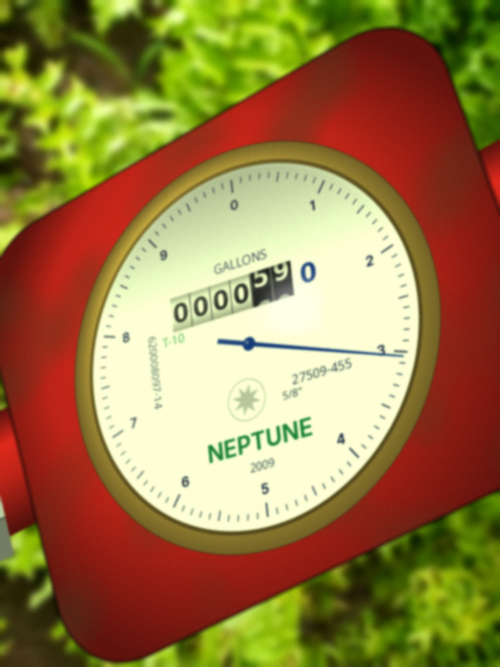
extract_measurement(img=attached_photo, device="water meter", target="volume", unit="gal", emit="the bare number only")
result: 593.0
